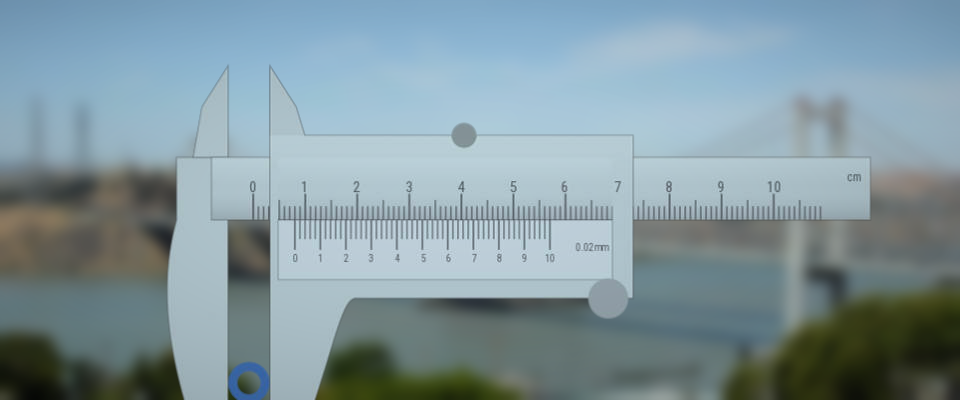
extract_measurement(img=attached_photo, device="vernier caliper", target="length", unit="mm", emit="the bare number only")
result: 8.0
